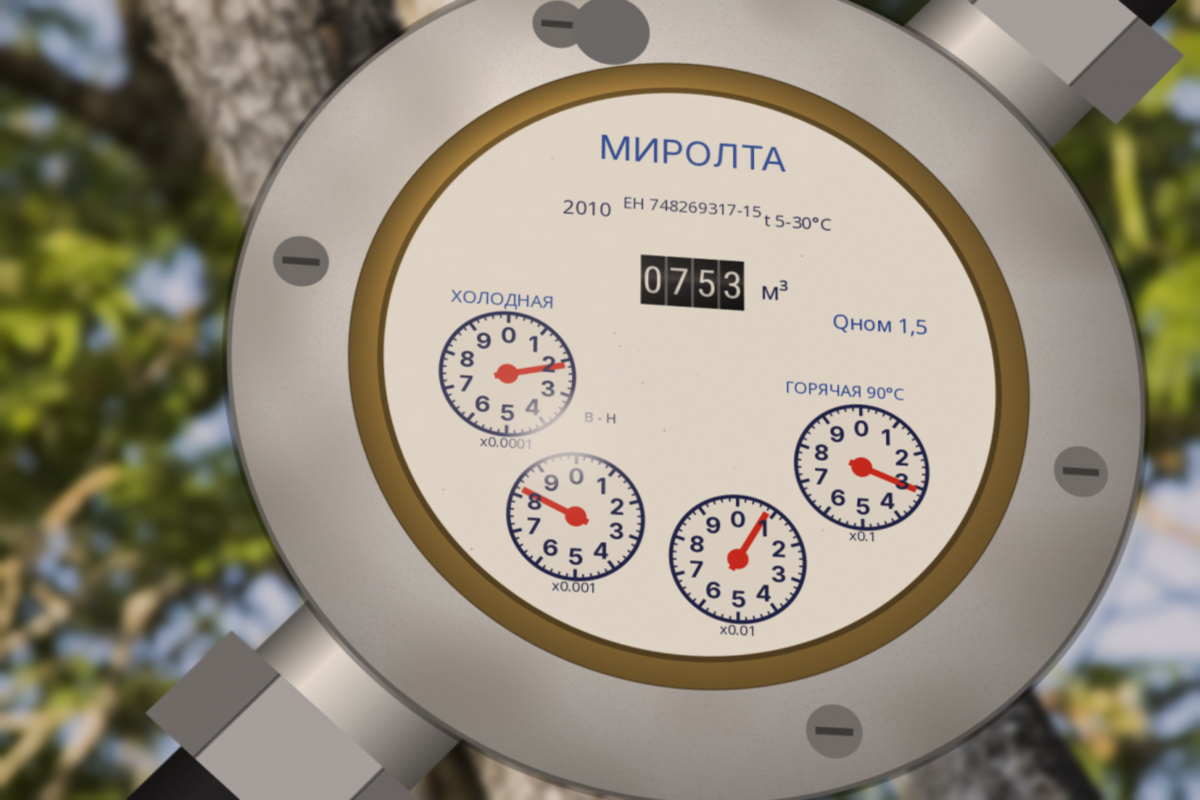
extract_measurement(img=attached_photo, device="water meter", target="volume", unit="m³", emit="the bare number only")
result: 753.3082
